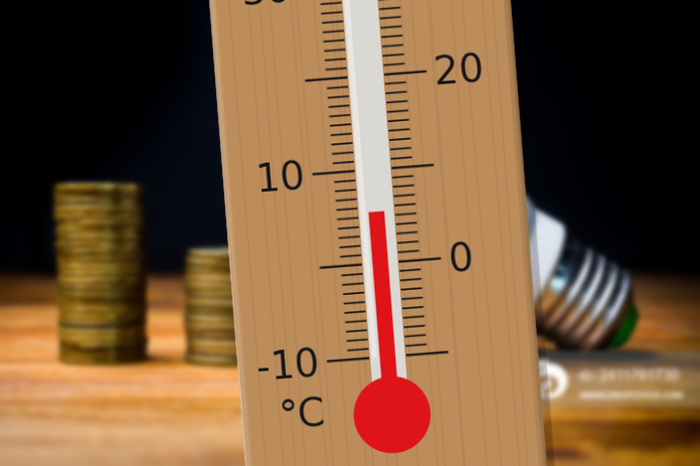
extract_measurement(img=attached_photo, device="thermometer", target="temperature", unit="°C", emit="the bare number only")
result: 5.5
